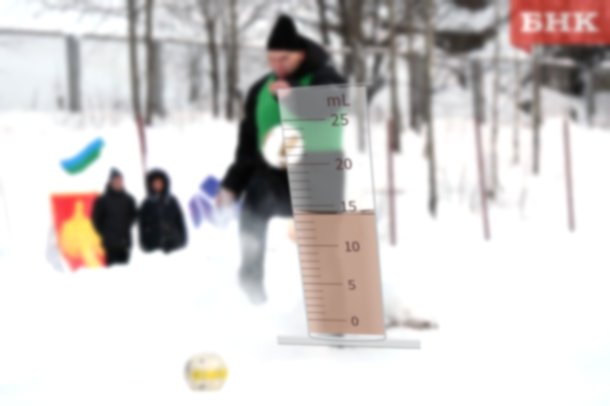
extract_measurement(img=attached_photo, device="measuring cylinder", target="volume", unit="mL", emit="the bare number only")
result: 14
